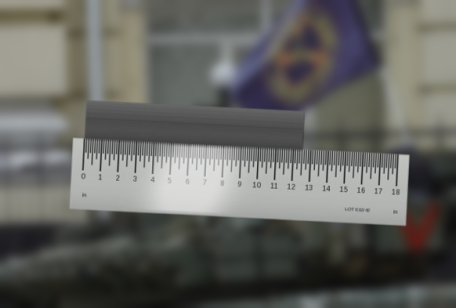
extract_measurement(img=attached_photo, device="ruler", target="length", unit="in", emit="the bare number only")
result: 12.5
